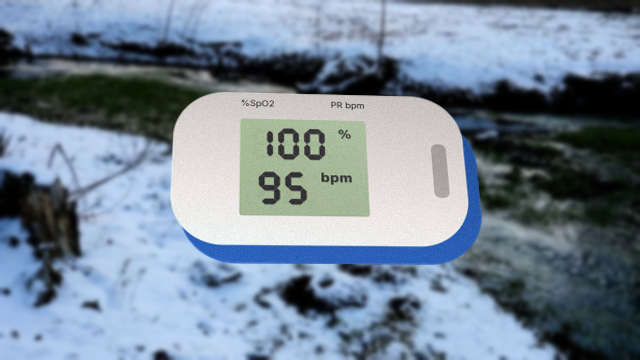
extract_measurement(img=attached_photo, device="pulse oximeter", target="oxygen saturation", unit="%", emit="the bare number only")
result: 100
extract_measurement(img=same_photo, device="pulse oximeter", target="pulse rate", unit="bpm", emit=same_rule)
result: 95
